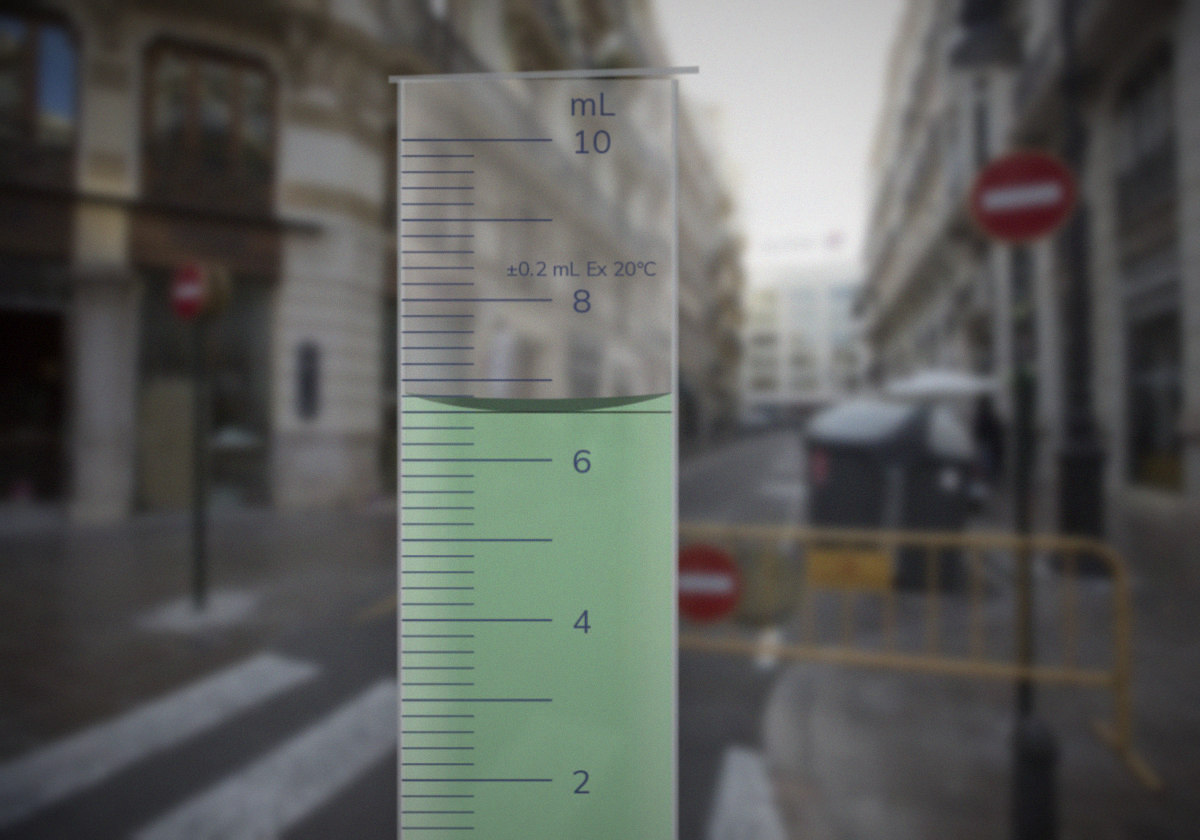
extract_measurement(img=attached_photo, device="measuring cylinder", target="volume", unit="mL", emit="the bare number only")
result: 6.6
